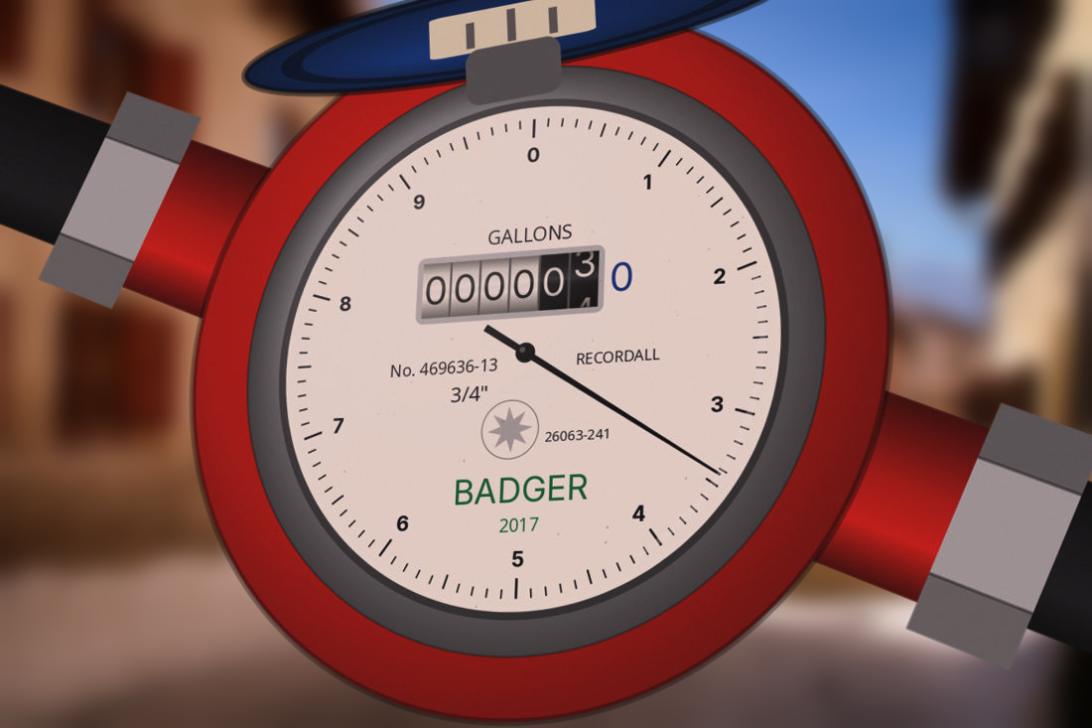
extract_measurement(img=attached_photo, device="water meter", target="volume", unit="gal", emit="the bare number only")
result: 33.4
